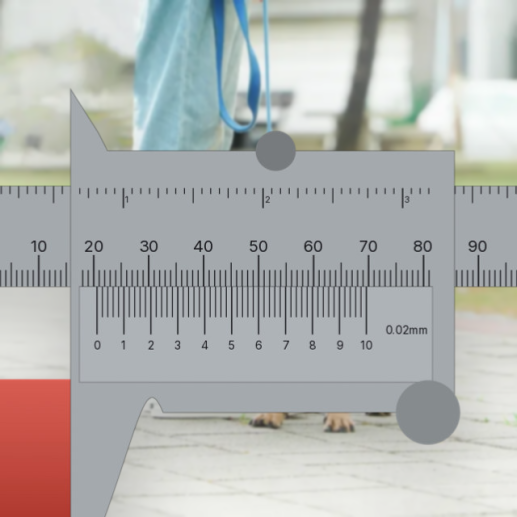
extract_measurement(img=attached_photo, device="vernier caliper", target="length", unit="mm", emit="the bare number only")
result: 20.6
